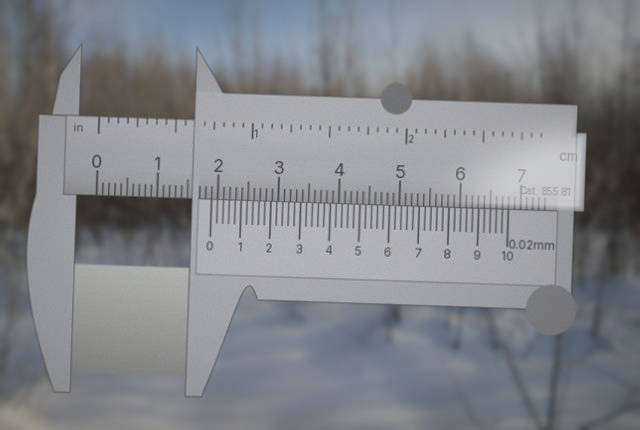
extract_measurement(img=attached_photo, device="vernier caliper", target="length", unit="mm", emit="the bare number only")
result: 19.0
